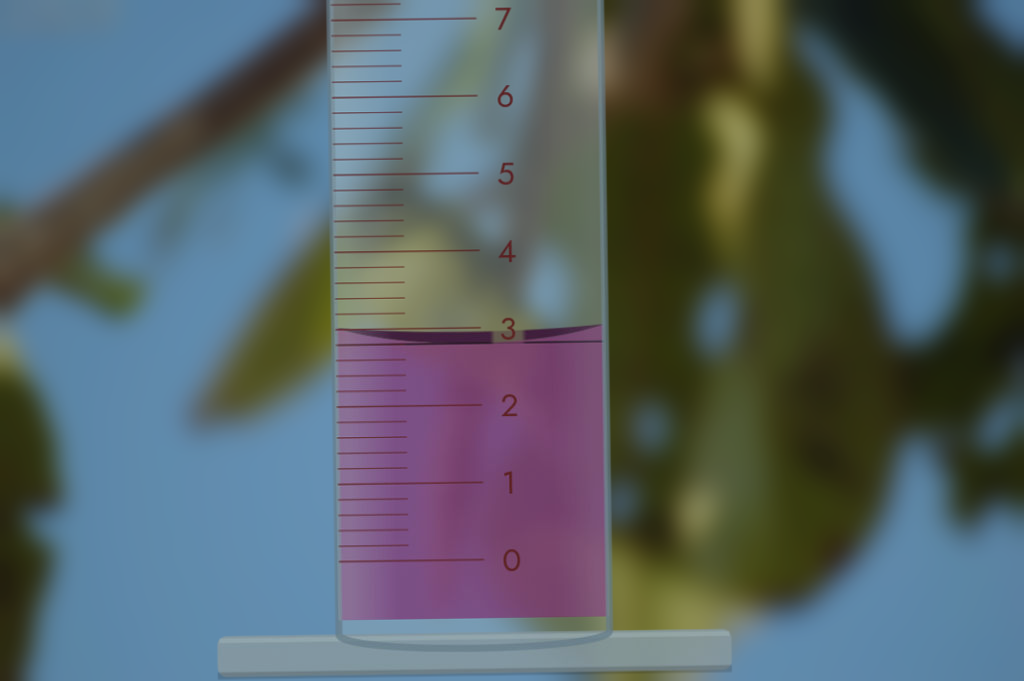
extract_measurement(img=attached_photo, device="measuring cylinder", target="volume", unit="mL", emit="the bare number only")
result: 2.8
